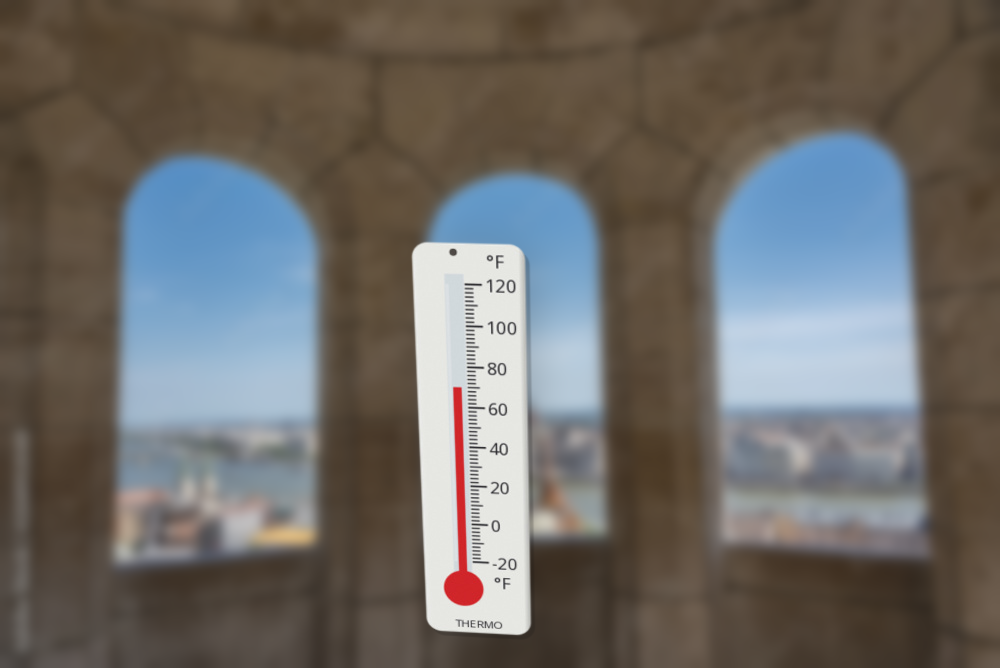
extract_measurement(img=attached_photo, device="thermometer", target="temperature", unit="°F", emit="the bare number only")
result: 70
